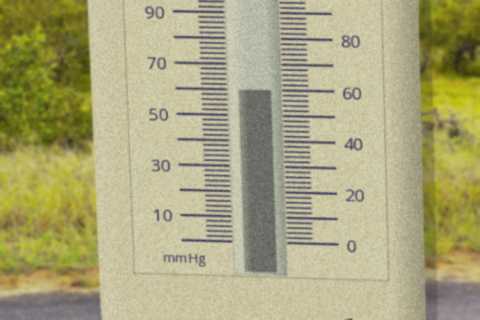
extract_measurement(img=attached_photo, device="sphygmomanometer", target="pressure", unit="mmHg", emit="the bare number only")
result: 60
